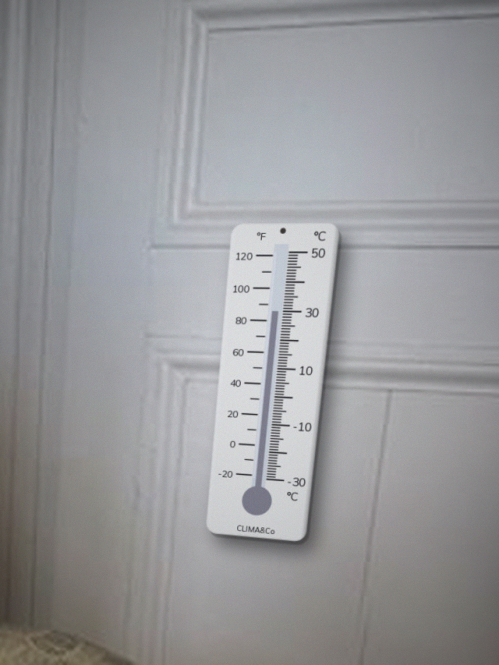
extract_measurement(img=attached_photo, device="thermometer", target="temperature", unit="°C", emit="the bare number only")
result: 30
